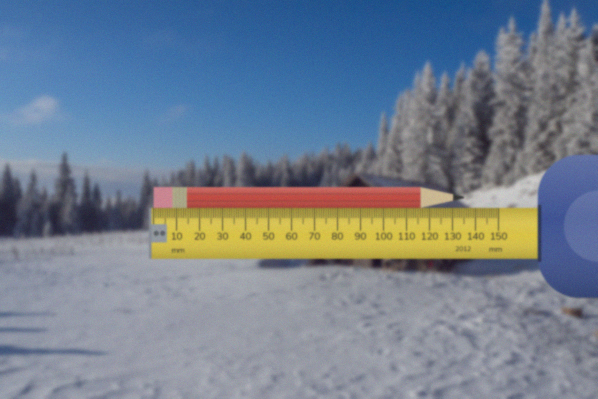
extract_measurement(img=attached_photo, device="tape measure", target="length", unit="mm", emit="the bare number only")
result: 135
